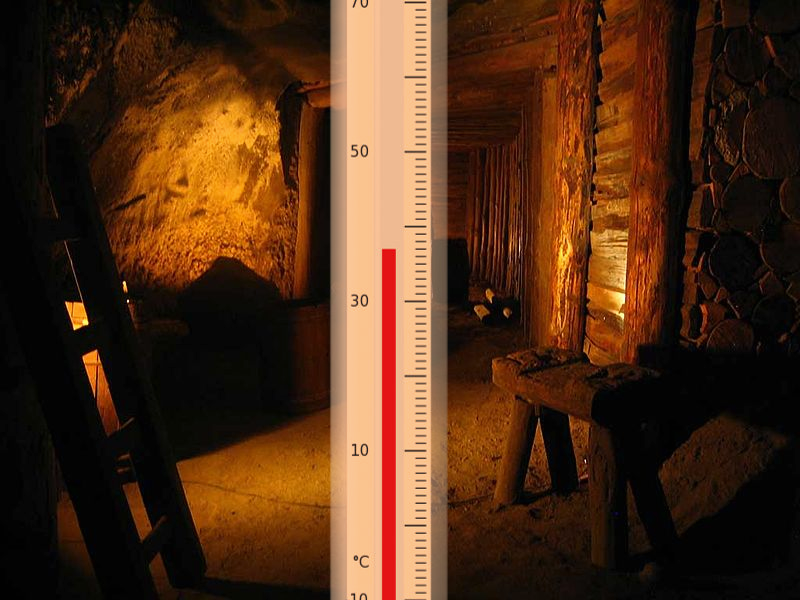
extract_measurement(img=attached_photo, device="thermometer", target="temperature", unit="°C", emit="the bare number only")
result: 37
